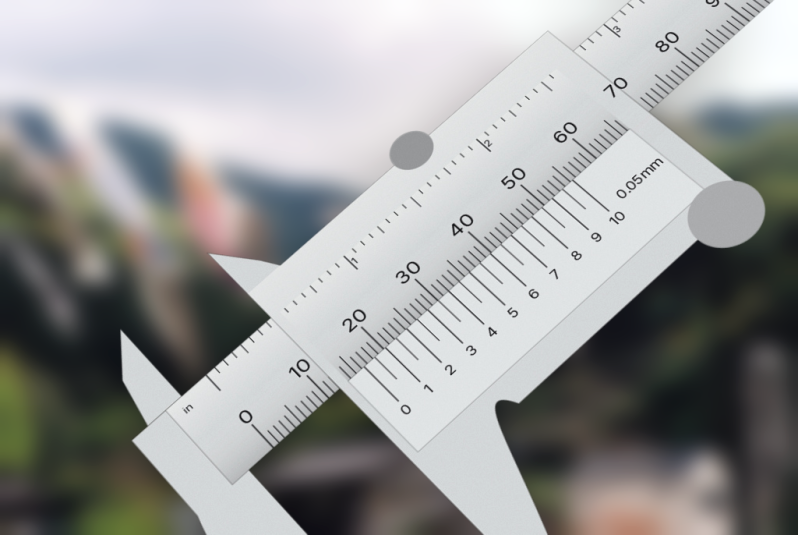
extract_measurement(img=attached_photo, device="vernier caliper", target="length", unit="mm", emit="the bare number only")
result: 16.4
